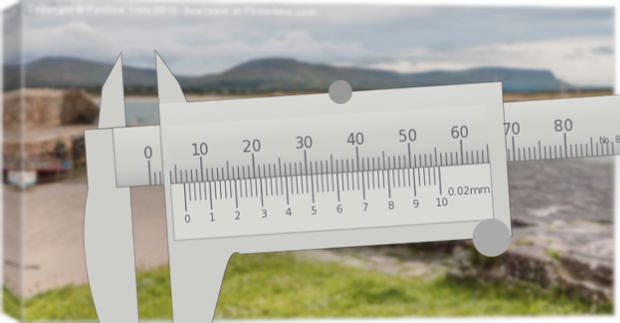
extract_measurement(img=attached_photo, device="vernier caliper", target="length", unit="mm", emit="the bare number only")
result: 6.5
